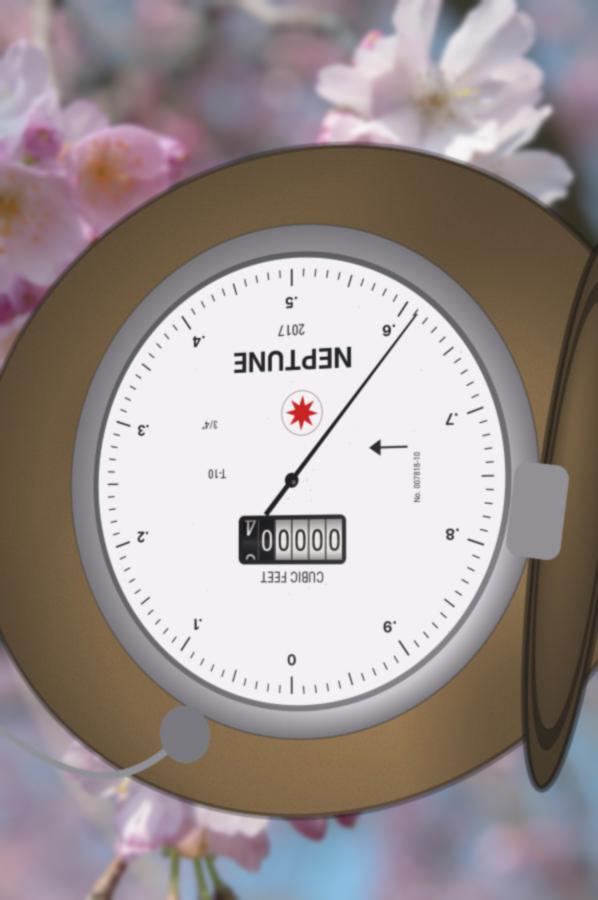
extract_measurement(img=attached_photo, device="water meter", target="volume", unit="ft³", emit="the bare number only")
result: 3.61
